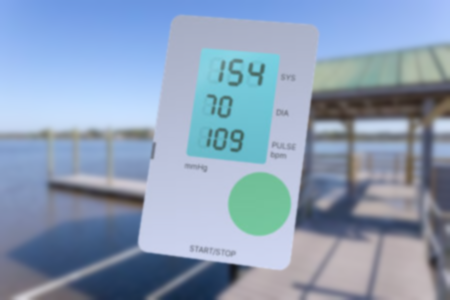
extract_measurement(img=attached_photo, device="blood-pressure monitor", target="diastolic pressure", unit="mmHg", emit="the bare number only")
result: 70
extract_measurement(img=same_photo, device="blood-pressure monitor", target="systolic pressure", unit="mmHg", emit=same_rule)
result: 154
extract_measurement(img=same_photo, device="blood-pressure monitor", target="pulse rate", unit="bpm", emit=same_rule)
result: 109
